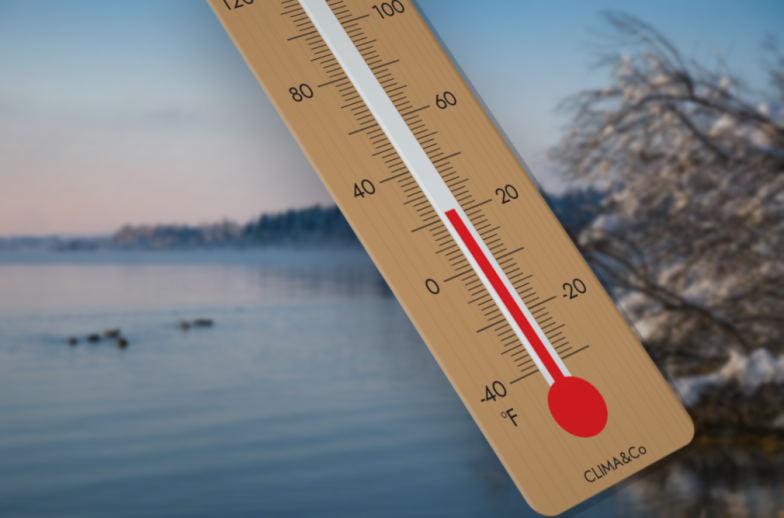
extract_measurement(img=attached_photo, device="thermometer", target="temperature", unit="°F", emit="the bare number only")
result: 22
